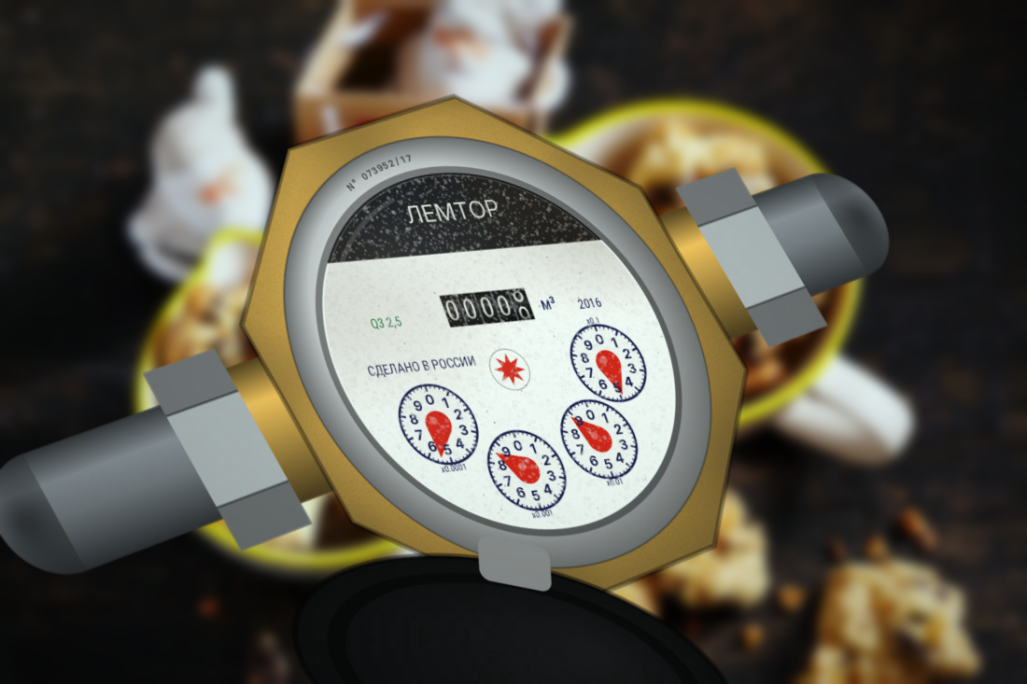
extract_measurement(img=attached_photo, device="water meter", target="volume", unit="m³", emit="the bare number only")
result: 8.4885
